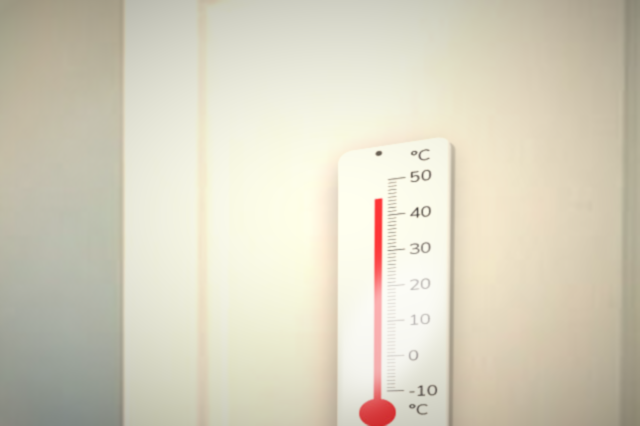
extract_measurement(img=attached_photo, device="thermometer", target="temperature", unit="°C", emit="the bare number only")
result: 45
